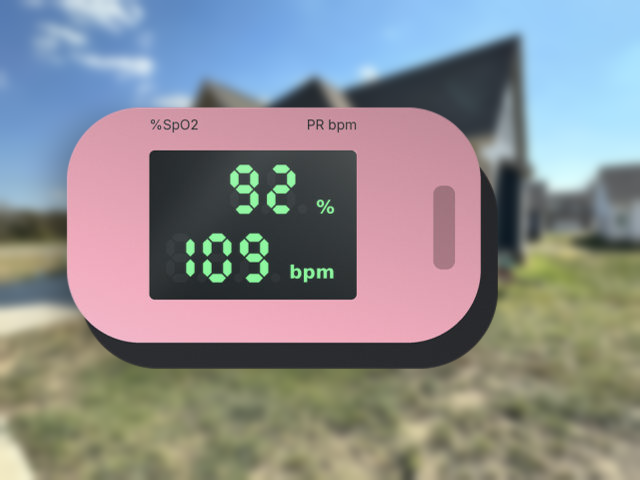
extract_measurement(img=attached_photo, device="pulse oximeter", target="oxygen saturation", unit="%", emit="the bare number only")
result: 92
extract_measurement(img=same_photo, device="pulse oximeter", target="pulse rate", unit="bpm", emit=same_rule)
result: 109
